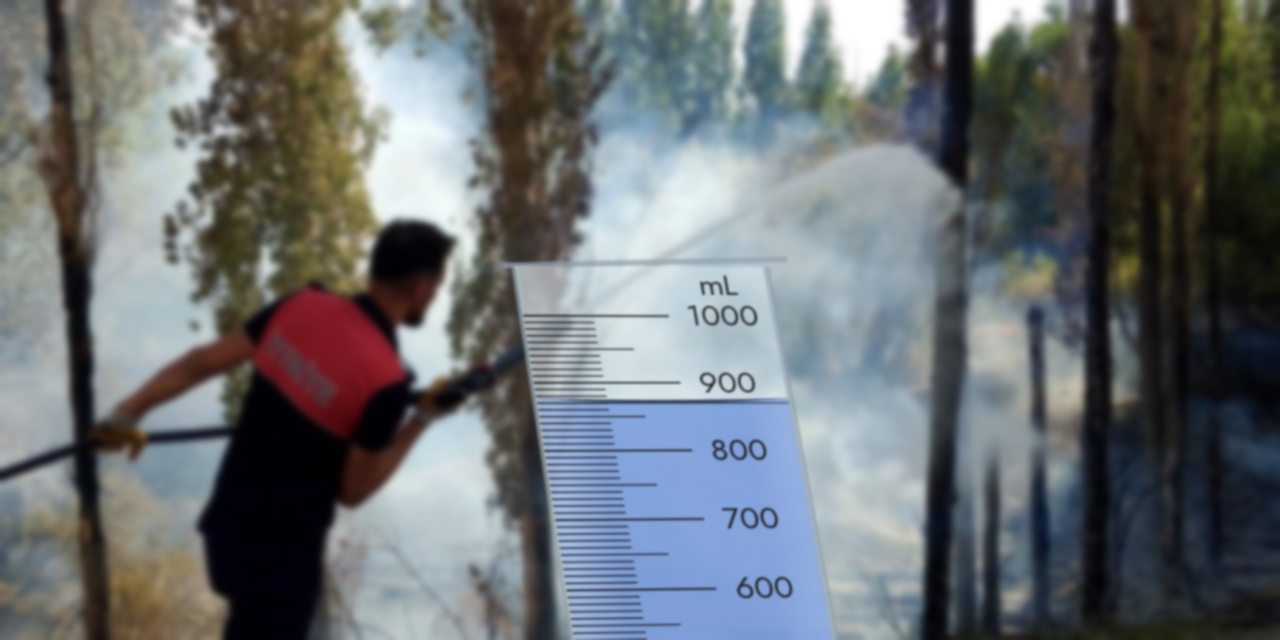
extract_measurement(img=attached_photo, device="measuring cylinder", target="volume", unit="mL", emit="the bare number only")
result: 870
